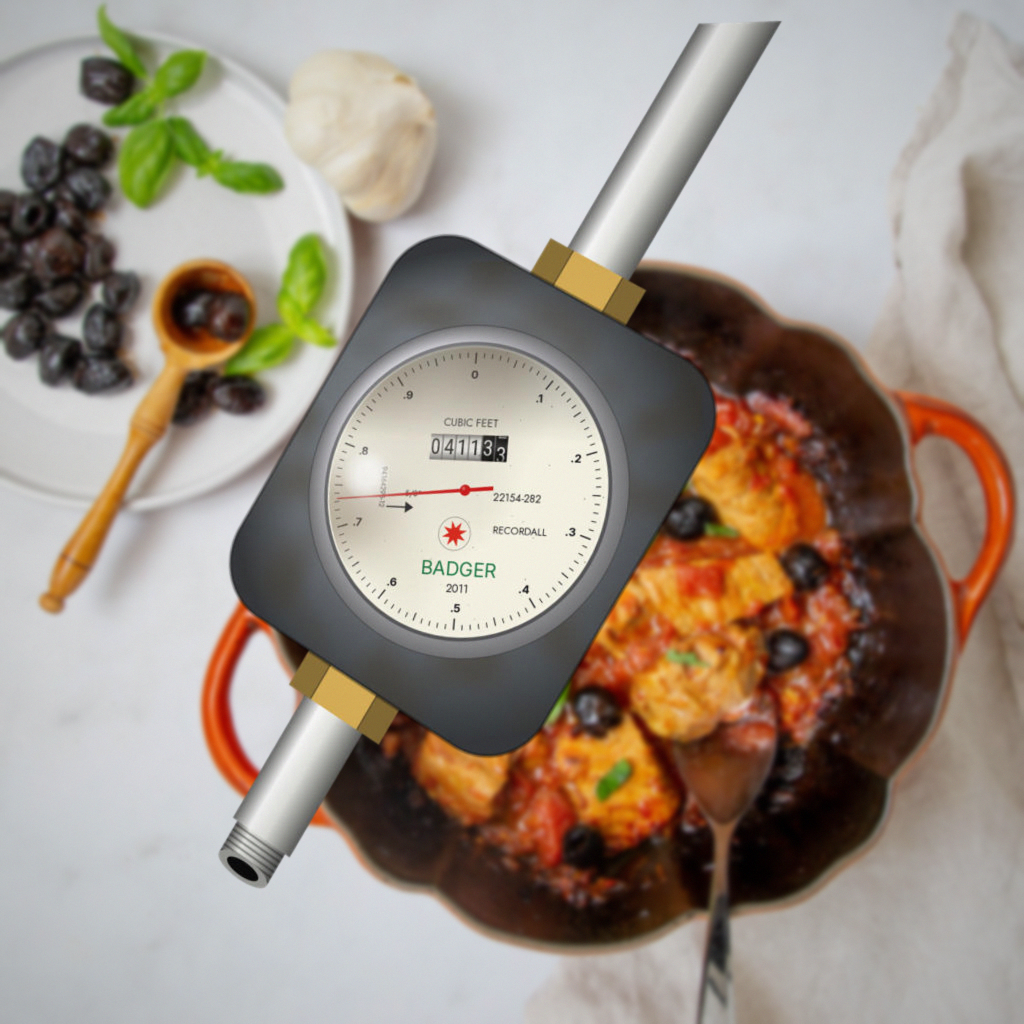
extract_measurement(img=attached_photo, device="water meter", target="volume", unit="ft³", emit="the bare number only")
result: 41132.73
